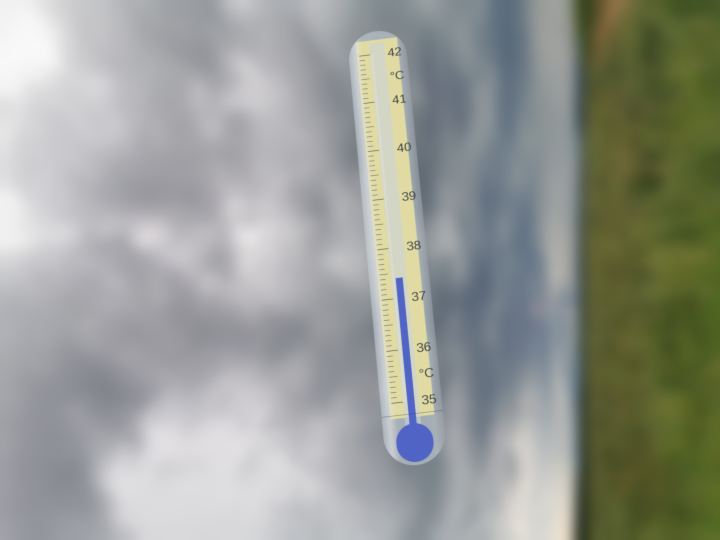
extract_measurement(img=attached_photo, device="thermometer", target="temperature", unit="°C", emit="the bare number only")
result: 37.4
